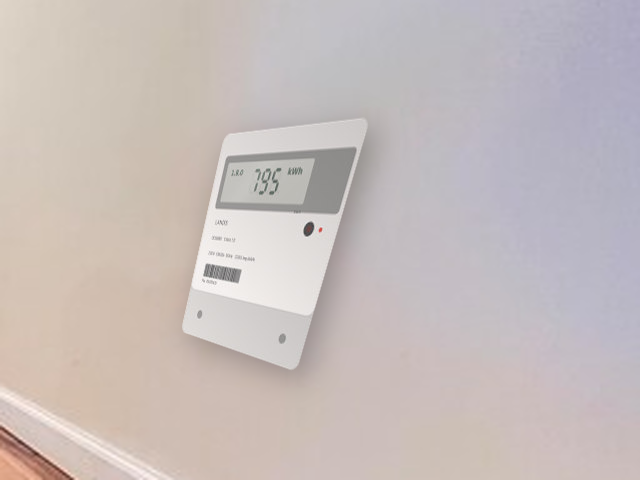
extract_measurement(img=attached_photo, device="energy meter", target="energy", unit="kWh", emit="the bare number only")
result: 795
